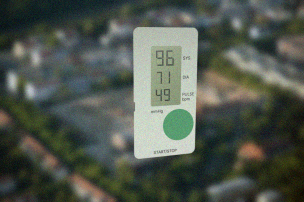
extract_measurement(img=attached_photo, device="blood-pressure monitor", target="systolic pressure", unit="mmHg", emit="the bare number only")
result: 96
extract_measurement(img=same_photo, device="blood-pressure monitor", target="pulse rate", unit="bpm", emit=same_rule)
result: 49
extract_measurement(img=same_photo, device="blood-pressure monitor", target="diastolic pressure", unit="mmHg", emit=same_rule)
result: 71
